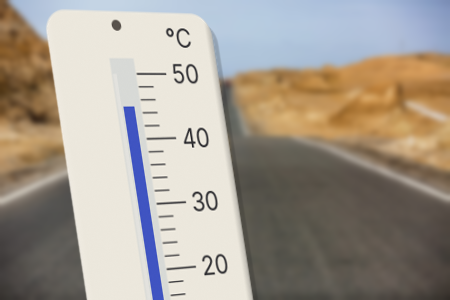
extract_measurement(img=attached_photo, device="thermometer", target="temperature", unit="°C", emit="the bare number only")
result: 45
